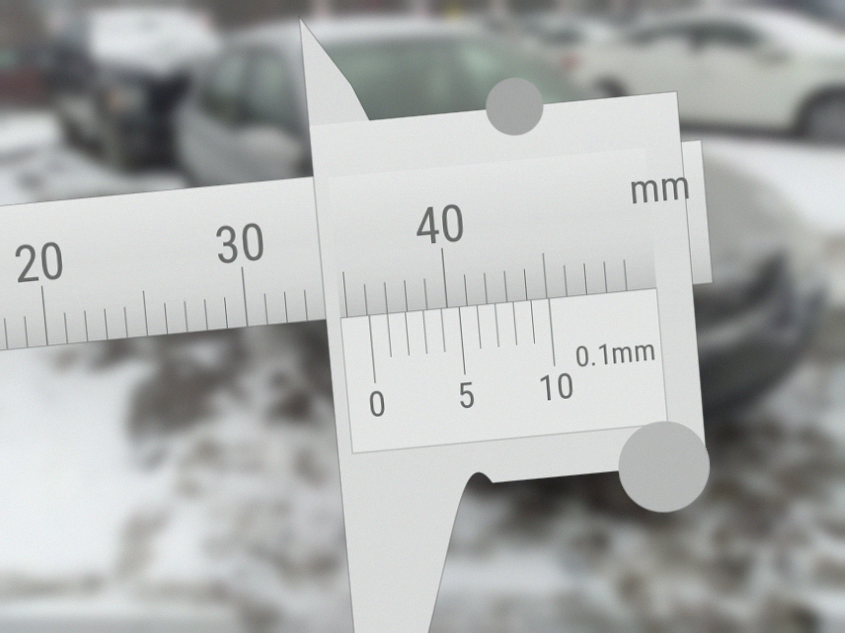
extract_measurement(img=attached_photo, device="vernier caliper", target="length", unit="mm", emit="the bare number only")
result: 36.1
